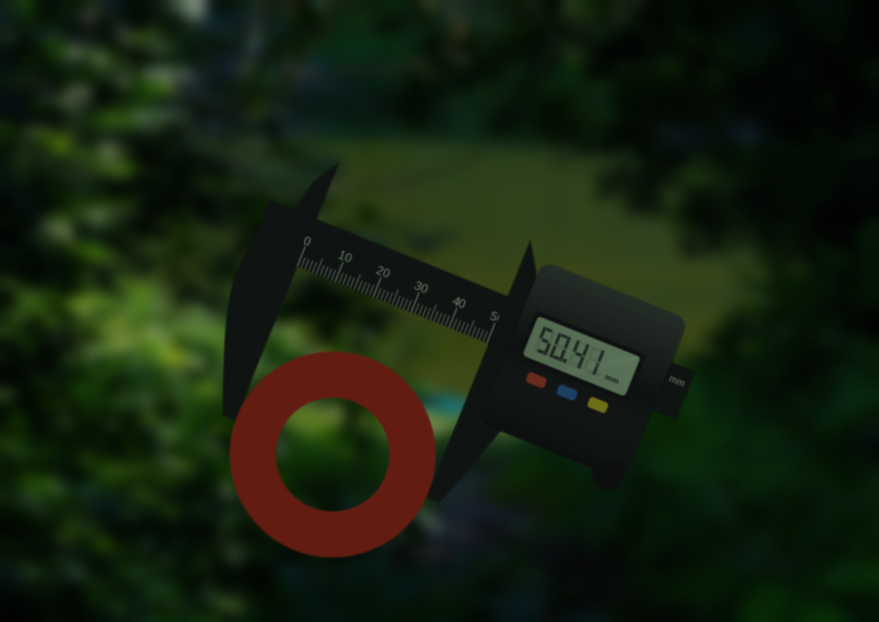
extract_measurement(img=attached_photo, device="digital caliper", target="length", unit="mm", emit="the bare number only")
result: 50.41
